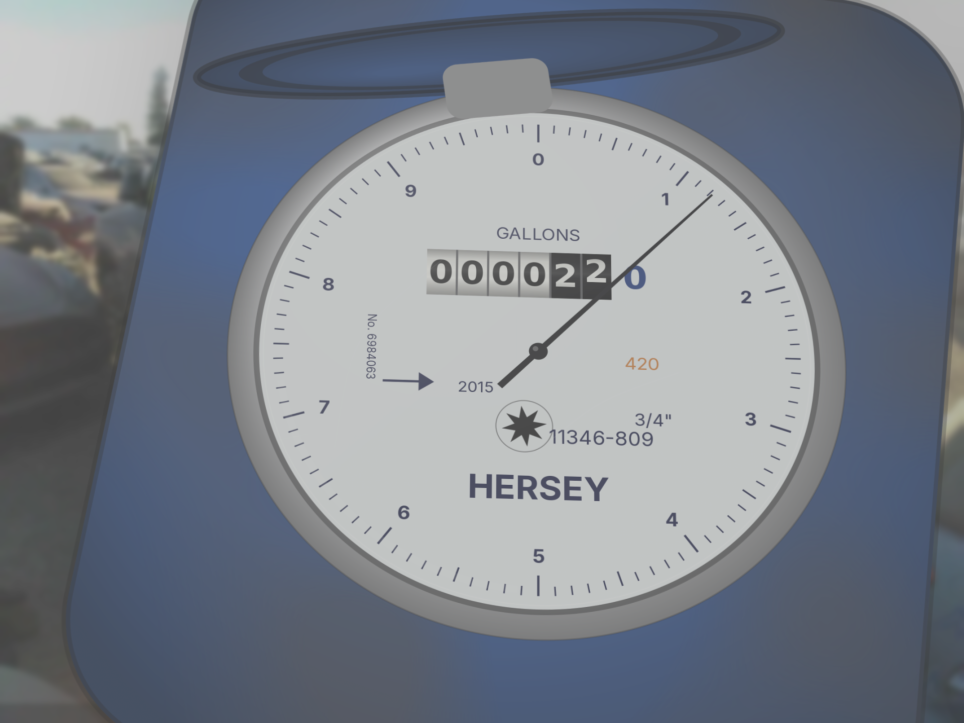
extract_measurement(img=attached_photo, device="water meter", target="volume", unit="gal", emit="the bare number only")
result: 221.2
